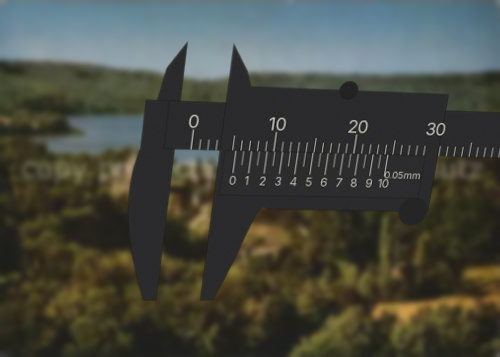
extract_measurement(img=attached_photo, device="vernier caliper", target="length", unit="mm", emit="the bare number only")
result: 5.4
